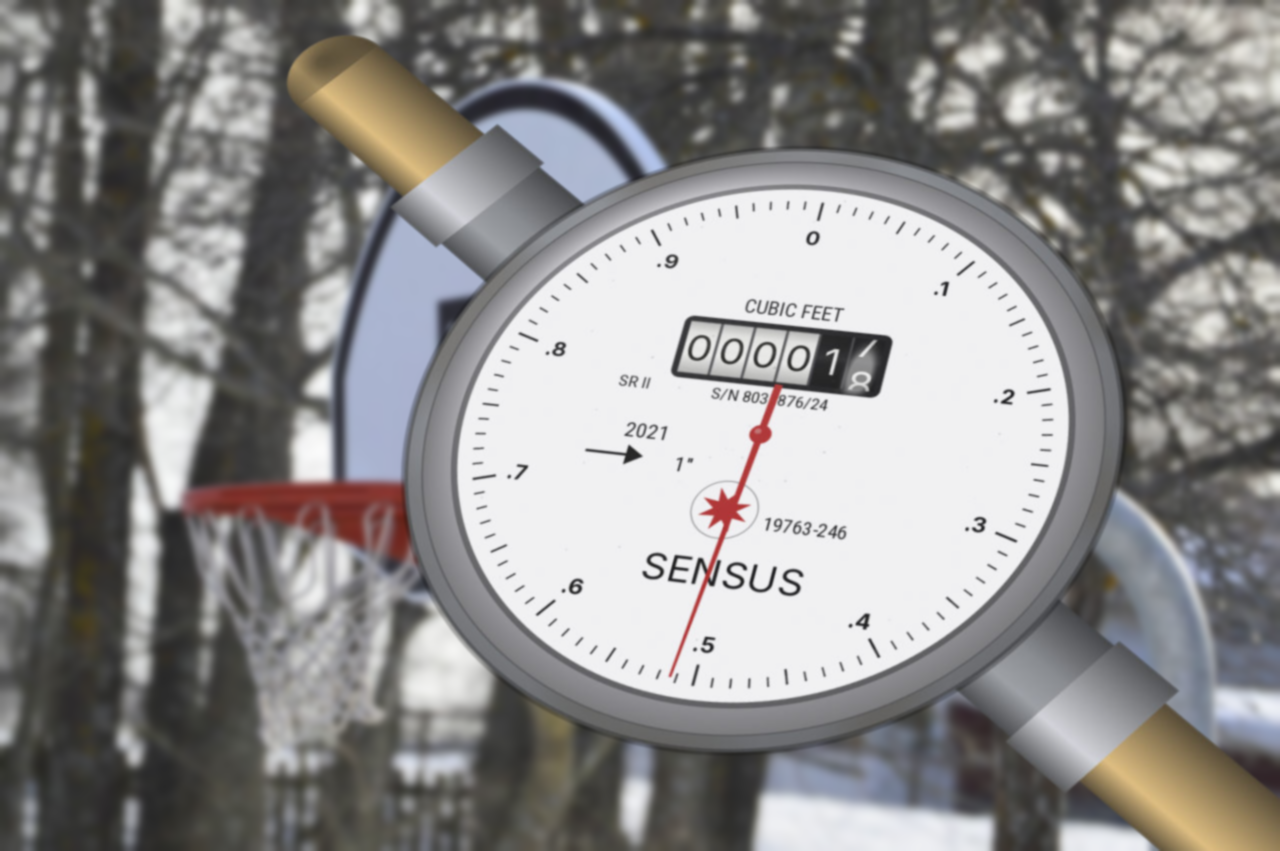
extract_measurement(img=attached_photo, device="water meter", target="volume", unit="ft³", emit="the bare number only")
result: 17.51
